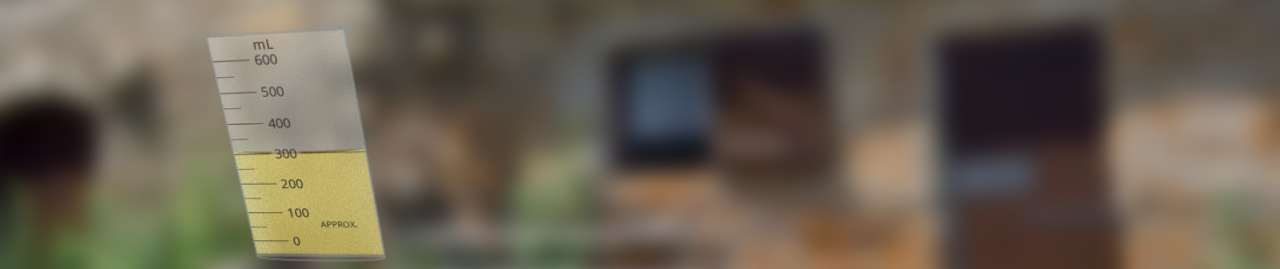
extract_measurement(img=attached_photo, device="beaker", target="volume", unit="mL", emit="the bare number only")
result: 300
